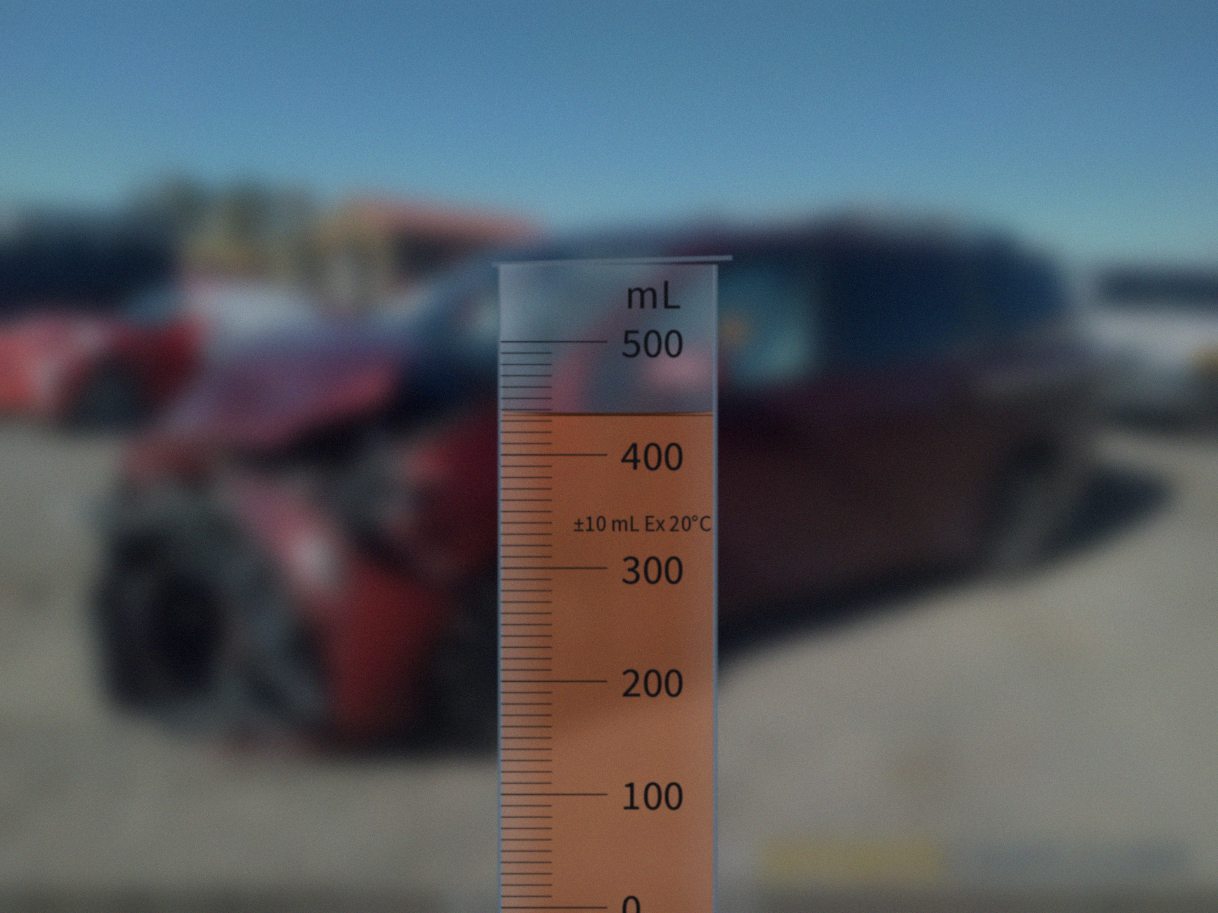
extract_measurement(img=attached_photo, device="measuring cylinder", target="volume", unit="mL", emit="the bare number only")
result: 435
